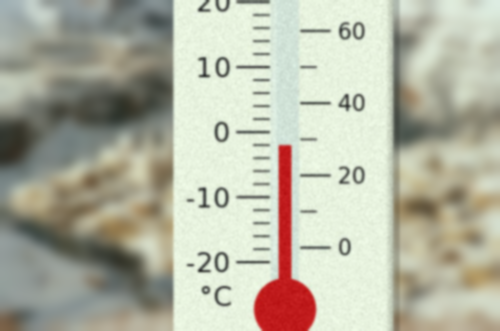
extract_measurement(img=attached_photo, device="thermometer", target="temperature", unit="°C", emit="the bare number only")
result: -2
